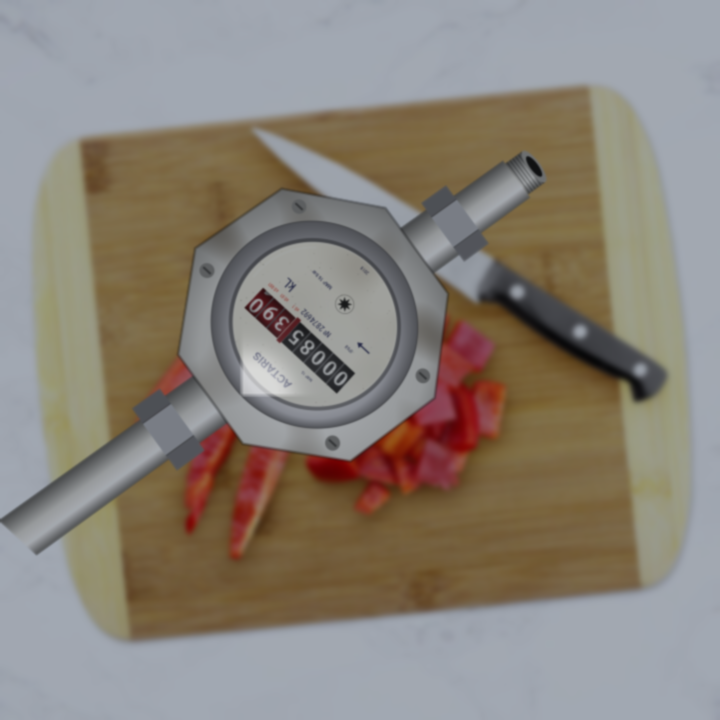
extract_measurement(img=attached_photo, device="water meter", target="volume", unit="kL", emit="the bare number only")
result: 85.390
